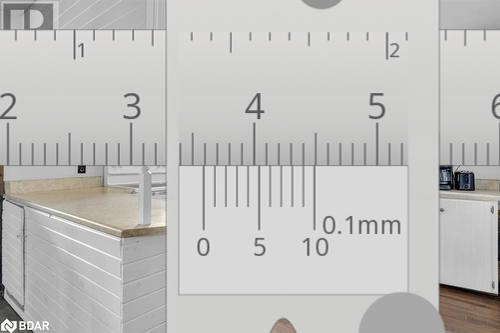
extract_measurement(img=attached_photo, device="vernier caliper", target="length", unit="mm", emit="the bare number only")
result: 35.9
